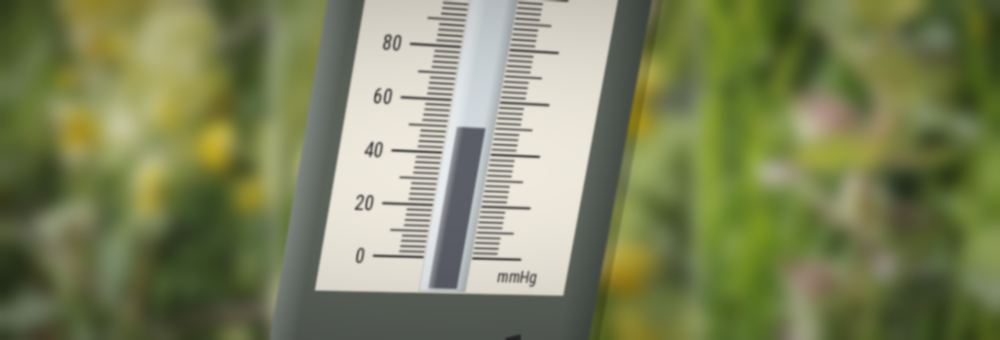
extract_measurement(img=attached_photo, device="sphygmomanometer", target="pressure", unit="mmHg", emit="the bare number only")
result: 50
